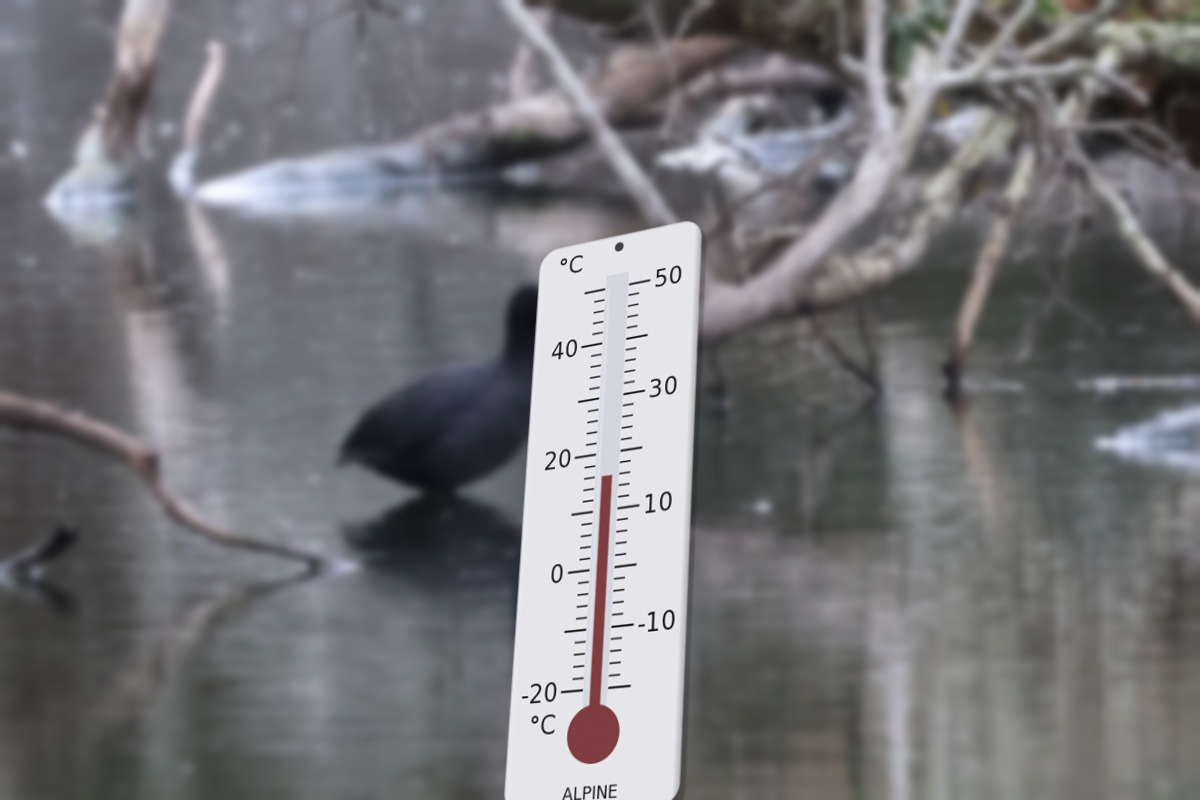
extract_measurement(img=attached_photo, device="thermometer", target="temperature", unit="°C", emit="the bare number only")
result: 16
